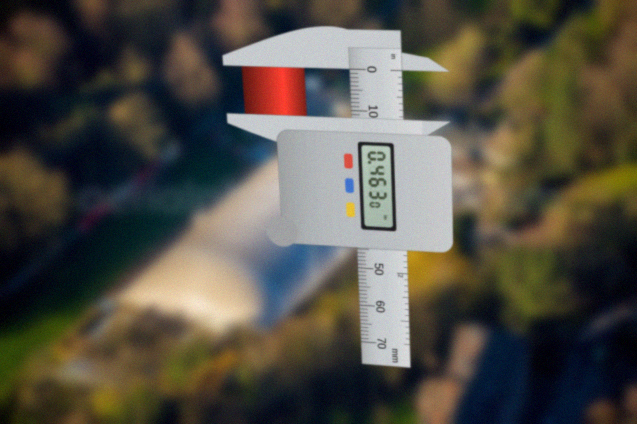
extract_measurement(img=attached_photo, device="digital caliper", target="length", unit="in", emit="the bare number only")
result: 0.4630
